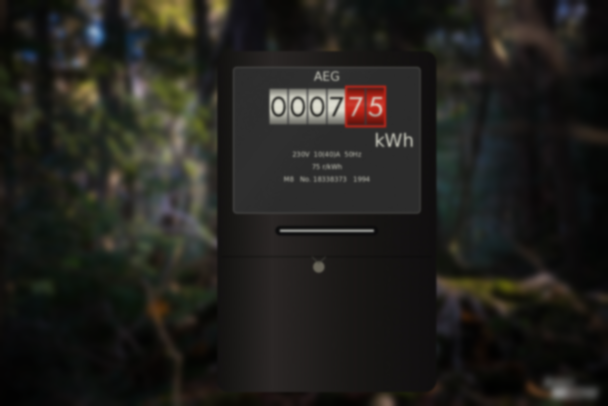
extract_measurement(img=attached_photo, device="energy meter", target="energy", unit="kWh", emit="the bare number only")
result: 7.75
